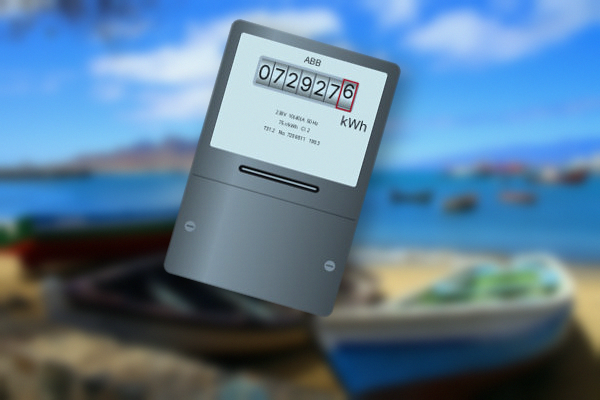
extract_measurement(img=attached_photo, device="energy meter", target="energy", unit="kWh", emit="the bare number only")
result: 72927.6
